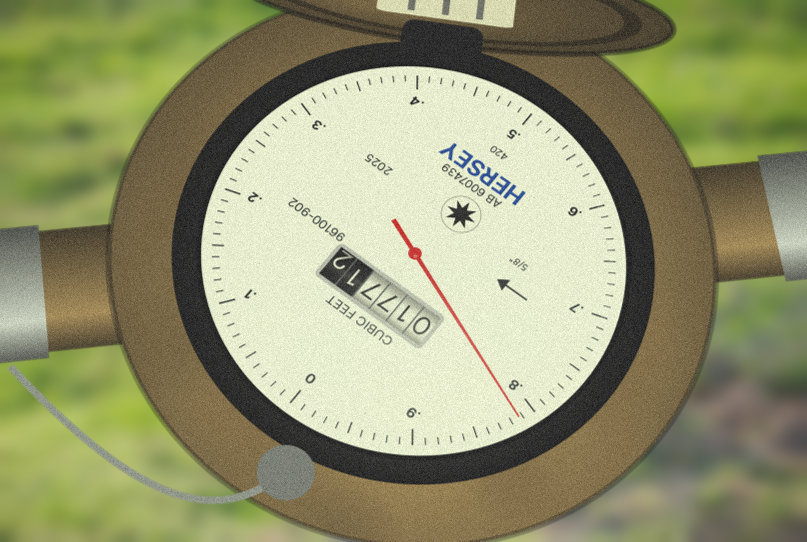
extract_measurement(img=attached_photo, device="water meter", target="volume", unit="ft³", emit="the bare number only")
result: 17711.81
